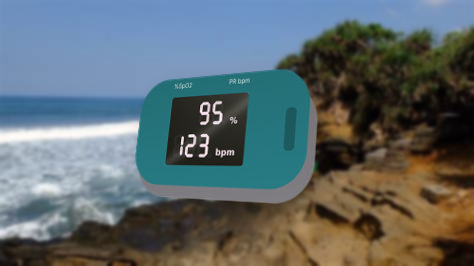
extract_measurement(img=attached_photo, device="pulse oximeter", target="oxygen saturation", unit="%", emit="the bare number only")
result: 95
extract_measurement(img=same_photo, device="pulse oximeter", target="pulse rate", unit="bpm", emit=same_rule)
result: 123
